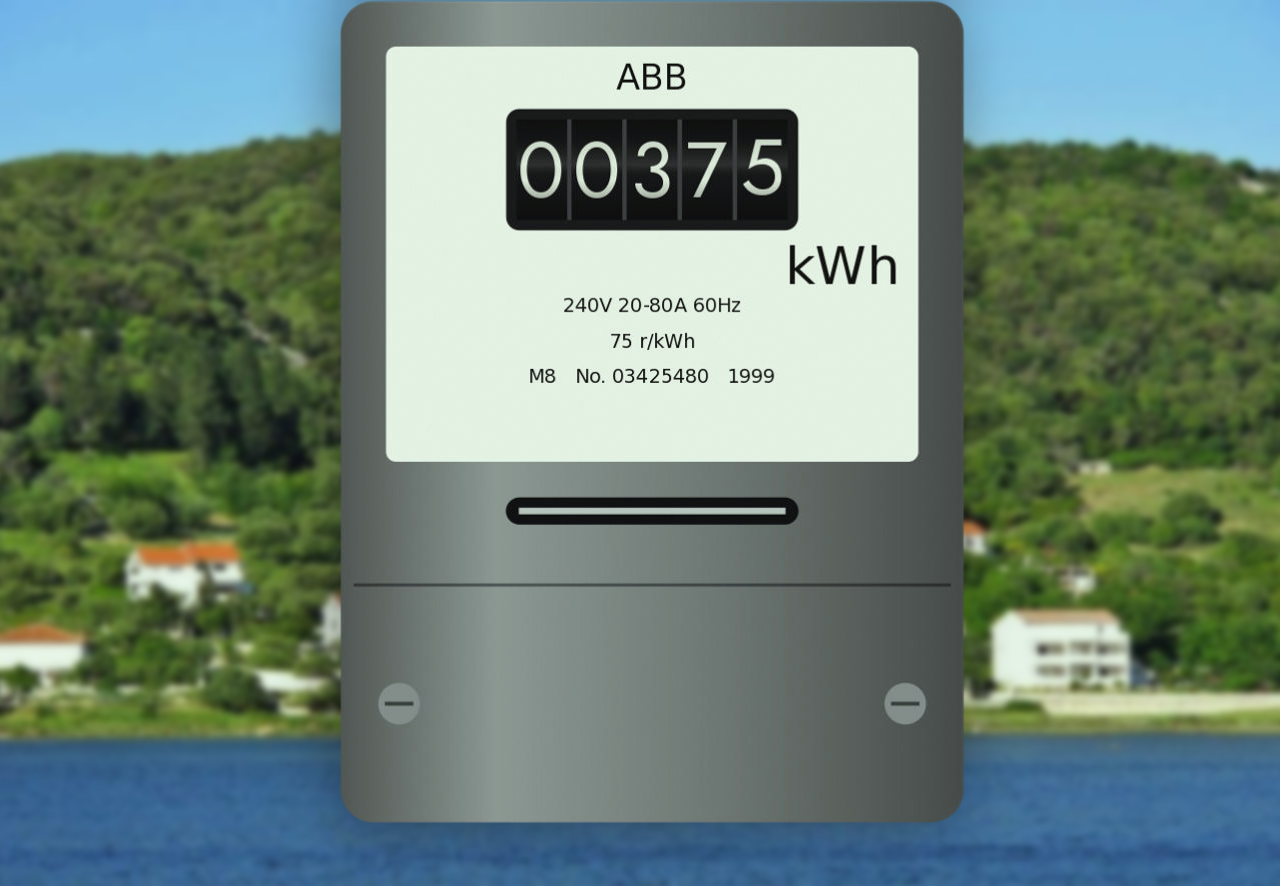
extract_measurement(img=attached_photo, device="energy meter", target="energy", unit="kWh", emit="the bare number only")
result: 375
